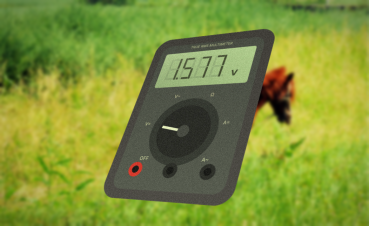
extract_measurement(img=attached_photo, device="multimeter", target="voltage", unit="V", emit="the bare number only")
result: 1.577
